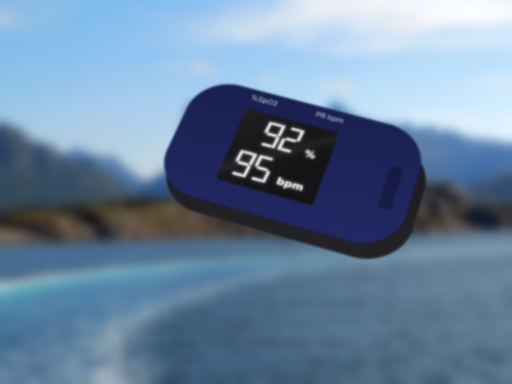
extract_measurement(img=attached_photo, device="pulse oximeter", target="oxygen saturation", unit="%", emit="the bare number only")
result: 92
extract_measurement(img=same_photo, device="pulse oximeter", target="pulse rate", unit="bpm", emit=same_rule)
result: 95
